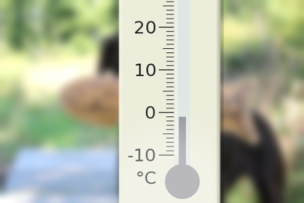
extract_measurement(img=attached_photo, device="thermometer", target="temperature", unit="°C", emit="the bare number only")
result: -1
